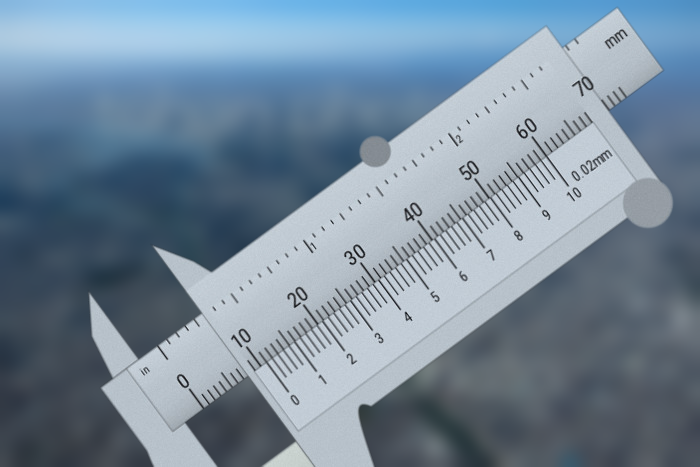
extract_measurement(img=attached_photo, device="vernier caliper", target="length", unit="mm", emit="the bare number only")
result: 11.0
